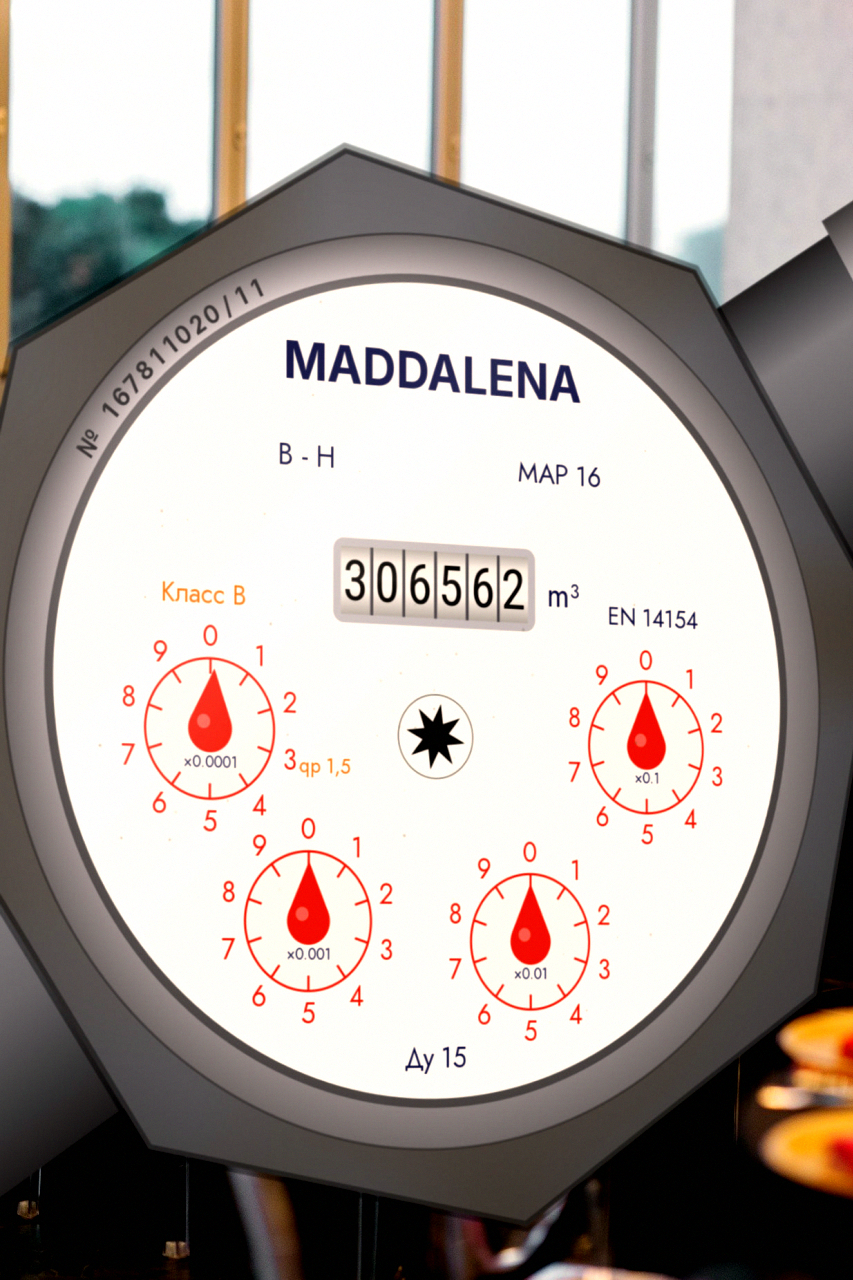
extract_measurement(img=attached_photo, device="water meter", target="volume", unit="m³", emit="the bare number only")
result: 306562.0000
